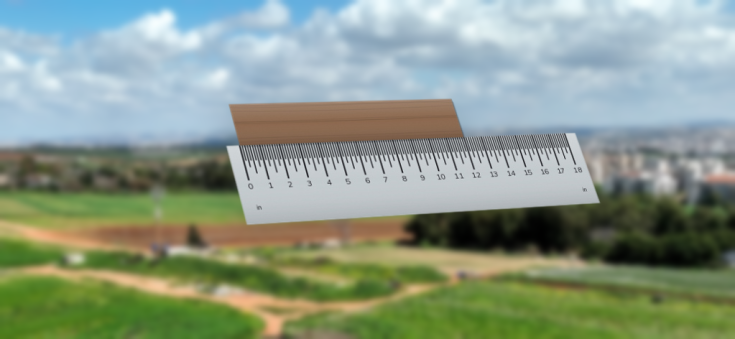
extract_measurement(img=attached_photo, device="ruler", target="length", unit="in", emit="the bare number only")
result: 12
